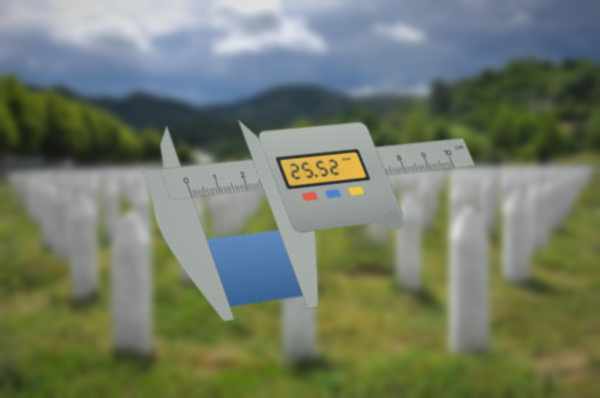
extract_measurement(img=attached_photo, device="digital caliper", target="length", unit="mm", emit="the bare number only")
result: 25.52
